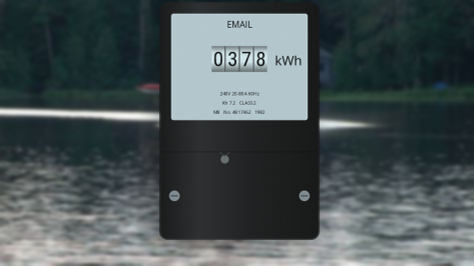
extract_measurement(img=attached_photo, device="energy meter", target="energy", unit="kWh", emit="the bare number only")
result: 378
